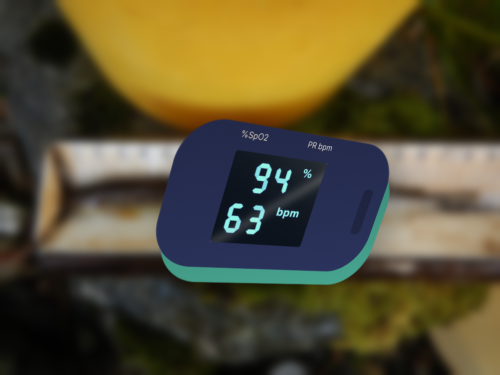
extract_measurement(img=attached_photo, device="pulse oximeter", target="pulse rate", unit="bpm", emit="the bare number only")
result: 63
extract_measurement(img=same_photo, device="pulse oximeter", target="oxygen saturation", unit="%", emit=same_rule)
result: 94
